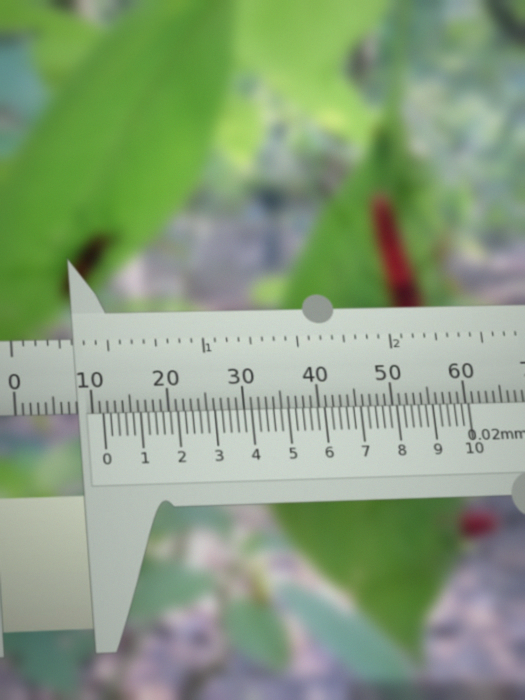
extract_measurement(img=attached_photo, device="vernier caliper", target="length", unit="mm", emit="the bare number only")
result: 11.4
